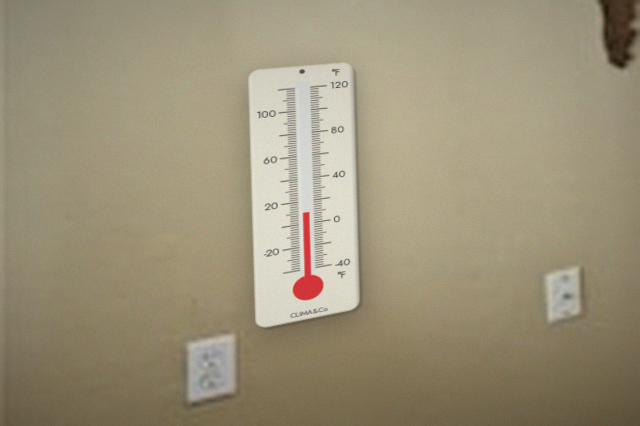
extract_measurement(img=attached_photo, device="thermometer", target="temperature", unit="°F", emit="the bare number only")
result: 10
